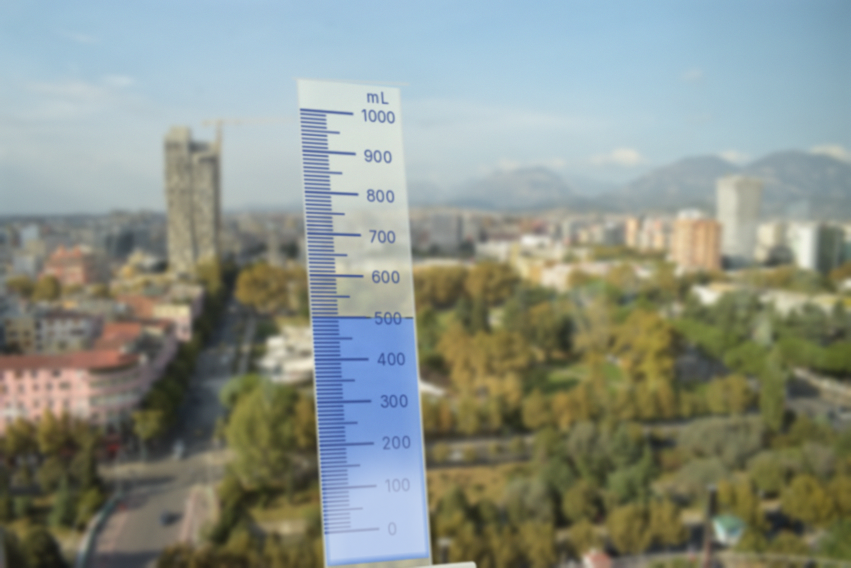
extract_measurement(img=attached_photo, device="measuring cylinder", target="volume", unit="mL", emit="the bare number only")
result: 500
